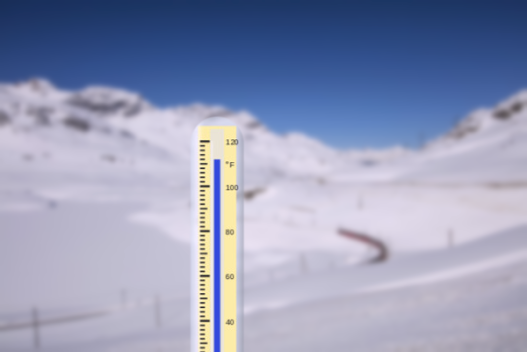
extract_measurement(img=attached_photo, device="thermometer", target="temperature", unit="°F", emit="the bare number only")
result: 112
